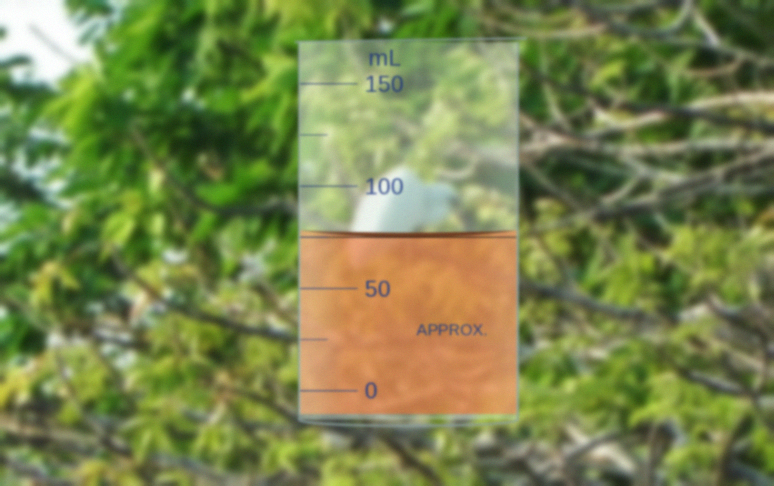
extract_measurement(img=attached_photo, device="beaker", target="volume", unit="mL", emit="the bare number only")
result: 75
